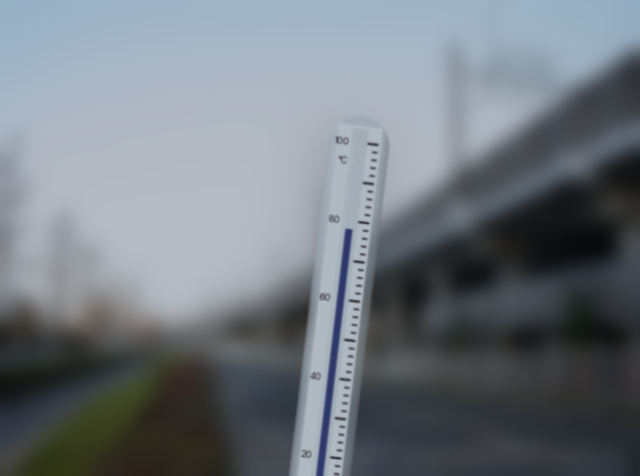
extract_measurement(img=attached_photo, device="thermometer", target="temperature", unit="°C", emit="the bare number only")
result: 78
